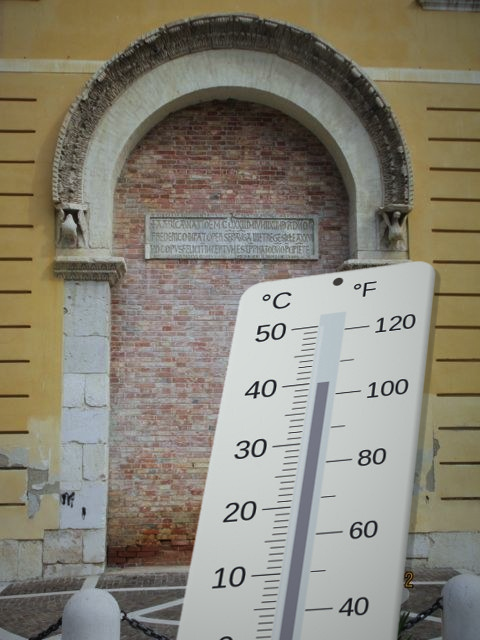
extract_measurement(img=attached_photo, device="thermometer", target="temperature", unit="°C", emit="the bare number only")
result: 40
